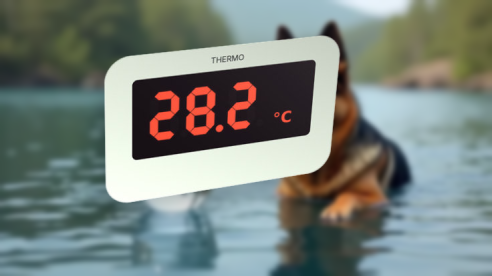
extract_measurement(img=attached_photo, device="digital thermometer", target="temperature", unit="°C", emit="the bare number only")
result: 28.2
